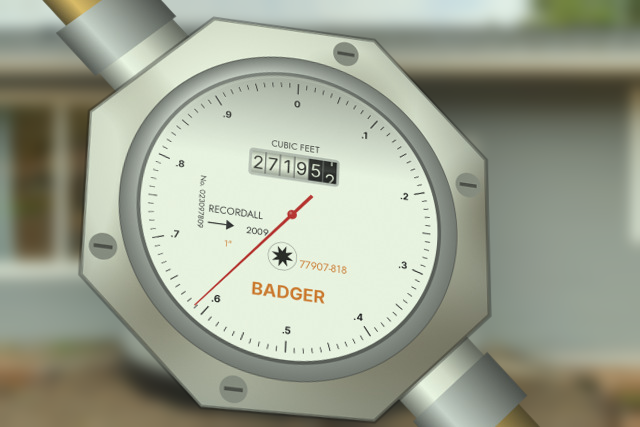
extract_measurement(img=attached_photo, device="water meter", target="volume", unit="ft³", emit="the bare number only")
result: 271951.61
